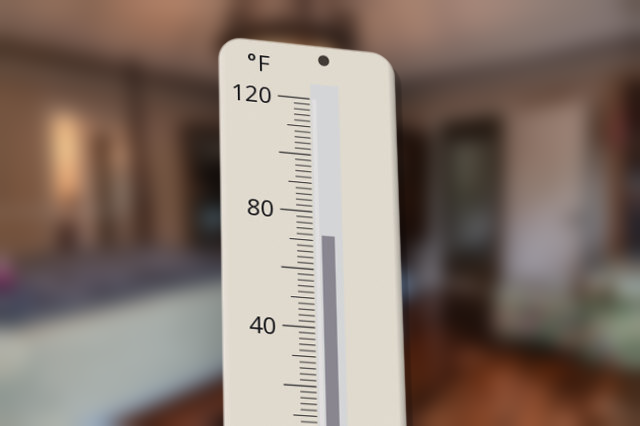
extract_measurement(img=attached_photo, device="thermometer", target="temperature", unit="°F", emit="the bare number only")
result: 72
